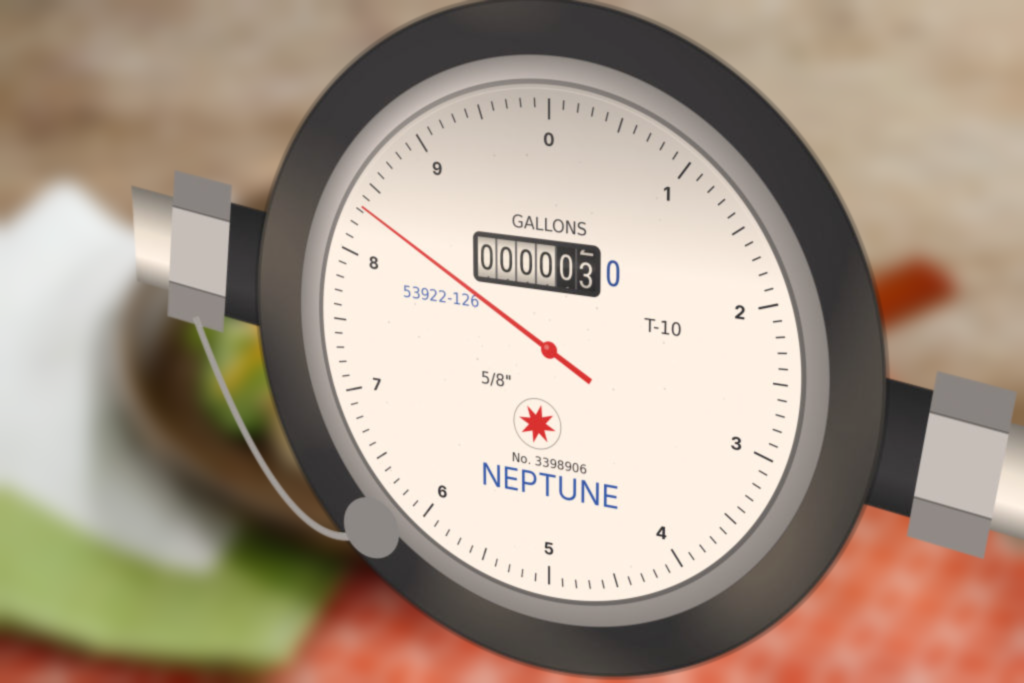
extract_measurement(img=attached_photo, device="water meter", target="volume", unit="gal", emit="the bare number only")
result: 28.3
